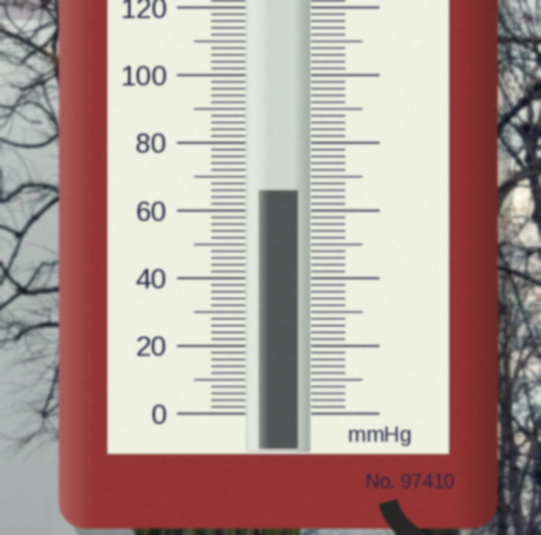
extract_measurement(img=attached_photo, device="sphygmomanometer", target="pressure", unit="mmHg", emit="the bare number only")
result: 66
